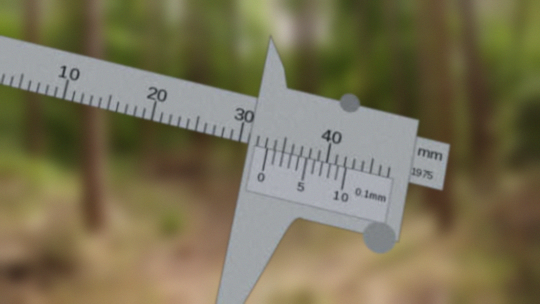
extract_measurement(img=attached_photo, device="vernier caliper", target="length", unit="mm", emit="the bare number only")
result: 33.2
